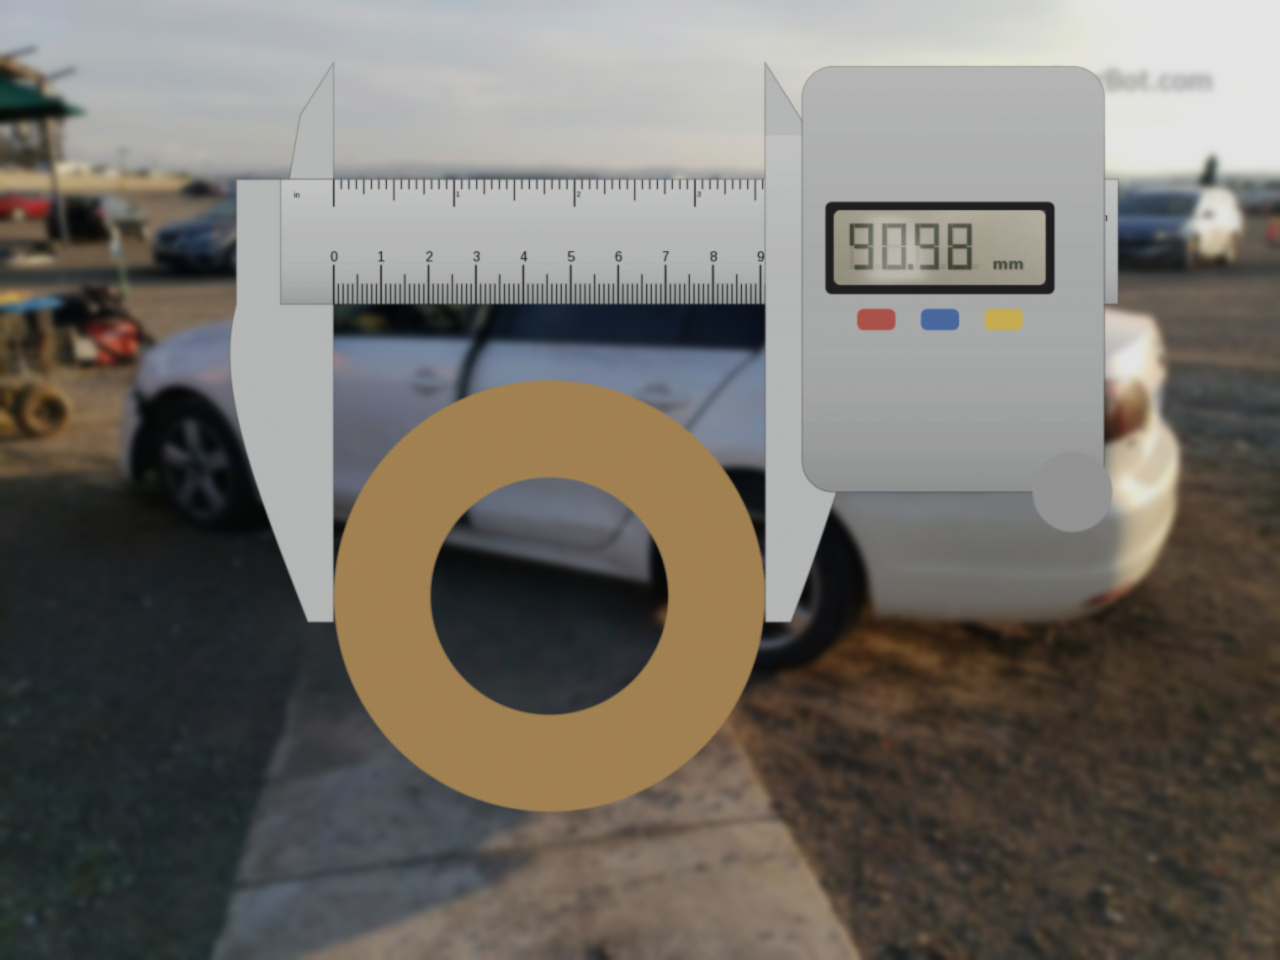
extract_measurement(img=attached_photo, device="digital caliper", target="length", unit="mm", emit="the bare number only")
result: 90.98
